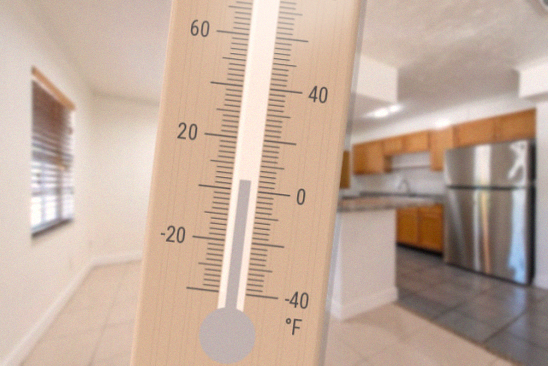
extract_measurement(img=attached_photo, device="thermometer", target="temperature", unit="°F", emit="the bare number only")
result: 4
